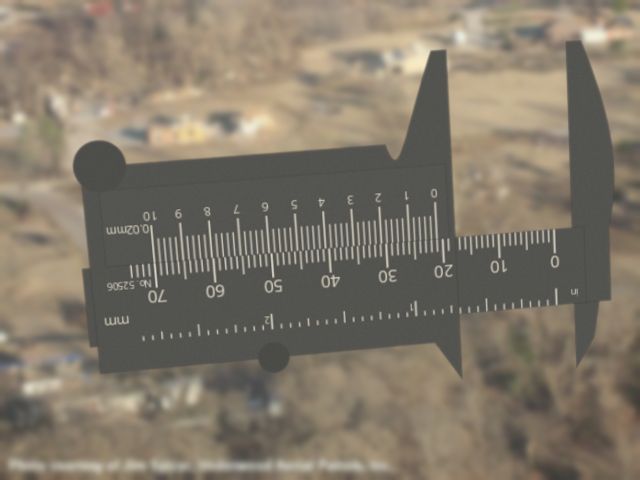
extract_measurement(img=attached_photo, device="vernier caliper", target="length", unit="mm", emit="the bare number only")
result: 21.0
